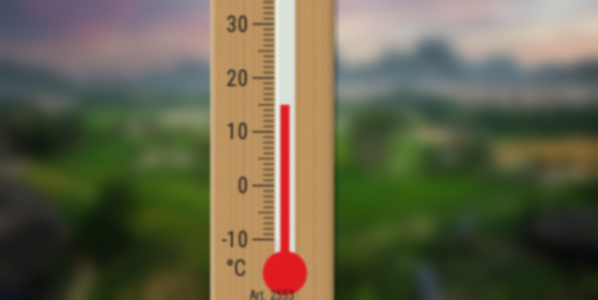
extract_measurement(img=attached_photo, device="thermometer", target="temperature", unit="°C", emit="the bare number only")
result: 15
